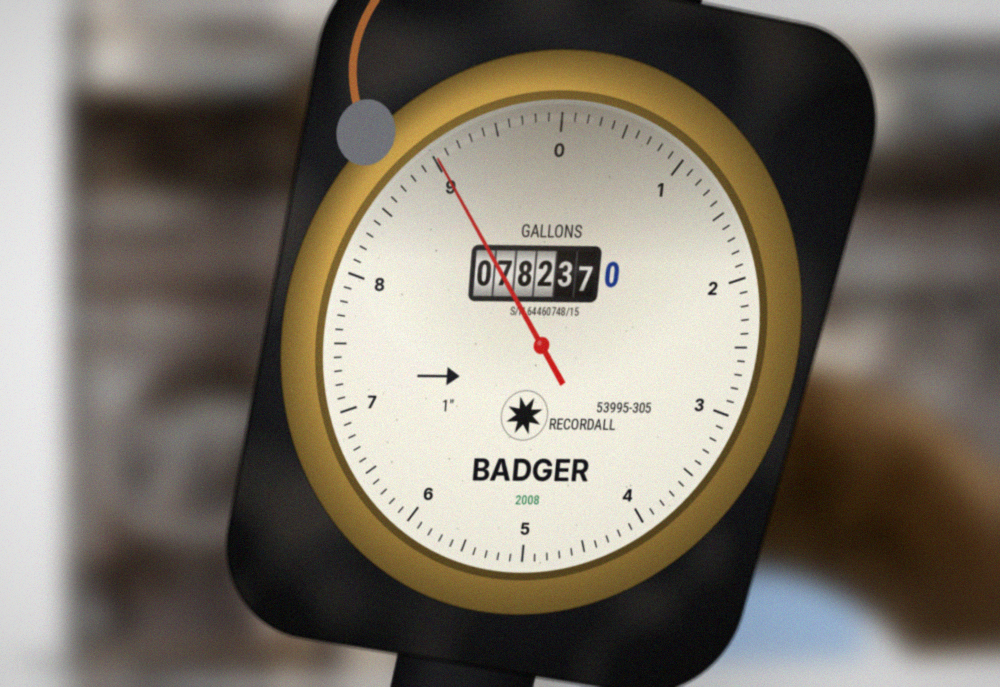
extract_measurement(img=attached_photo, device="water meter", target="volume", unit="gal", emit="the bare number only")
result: 782369.0
